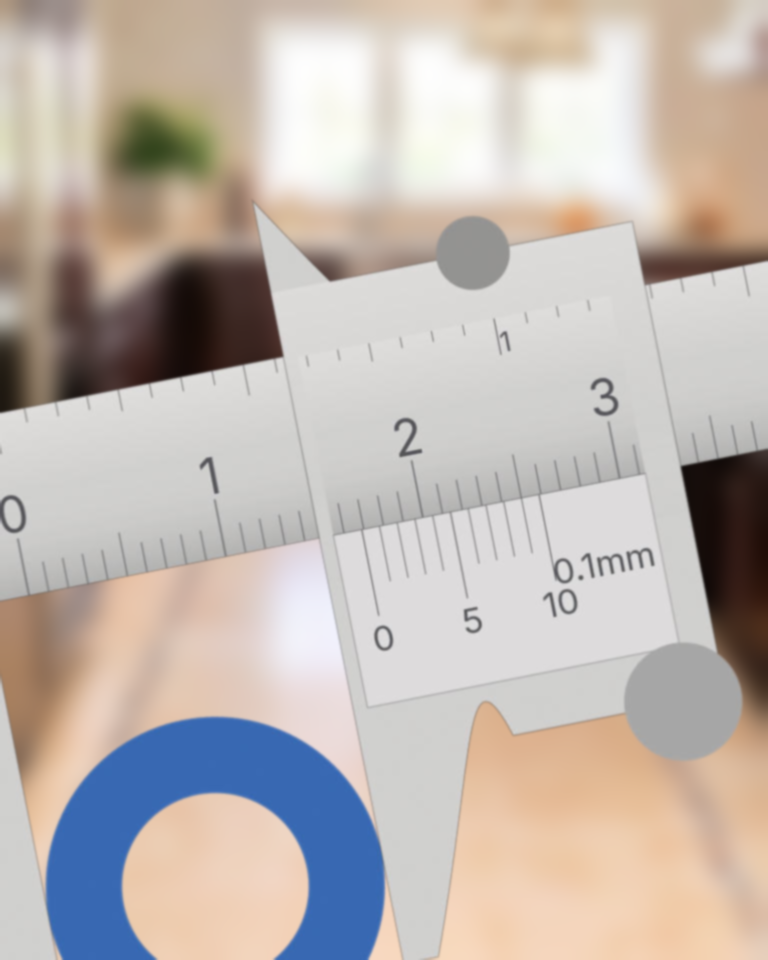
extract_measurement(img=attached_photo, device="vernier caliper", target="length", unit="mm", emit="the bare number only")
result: 16.9
